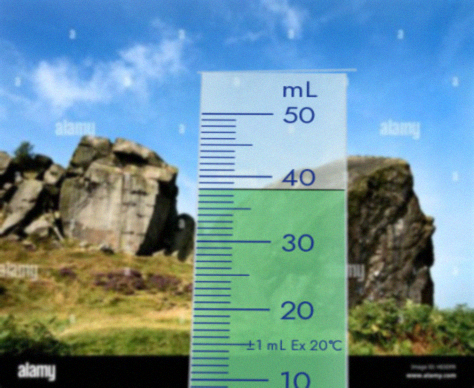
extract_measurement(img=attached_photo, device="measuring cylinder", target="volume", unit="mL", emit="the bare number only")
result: 38
